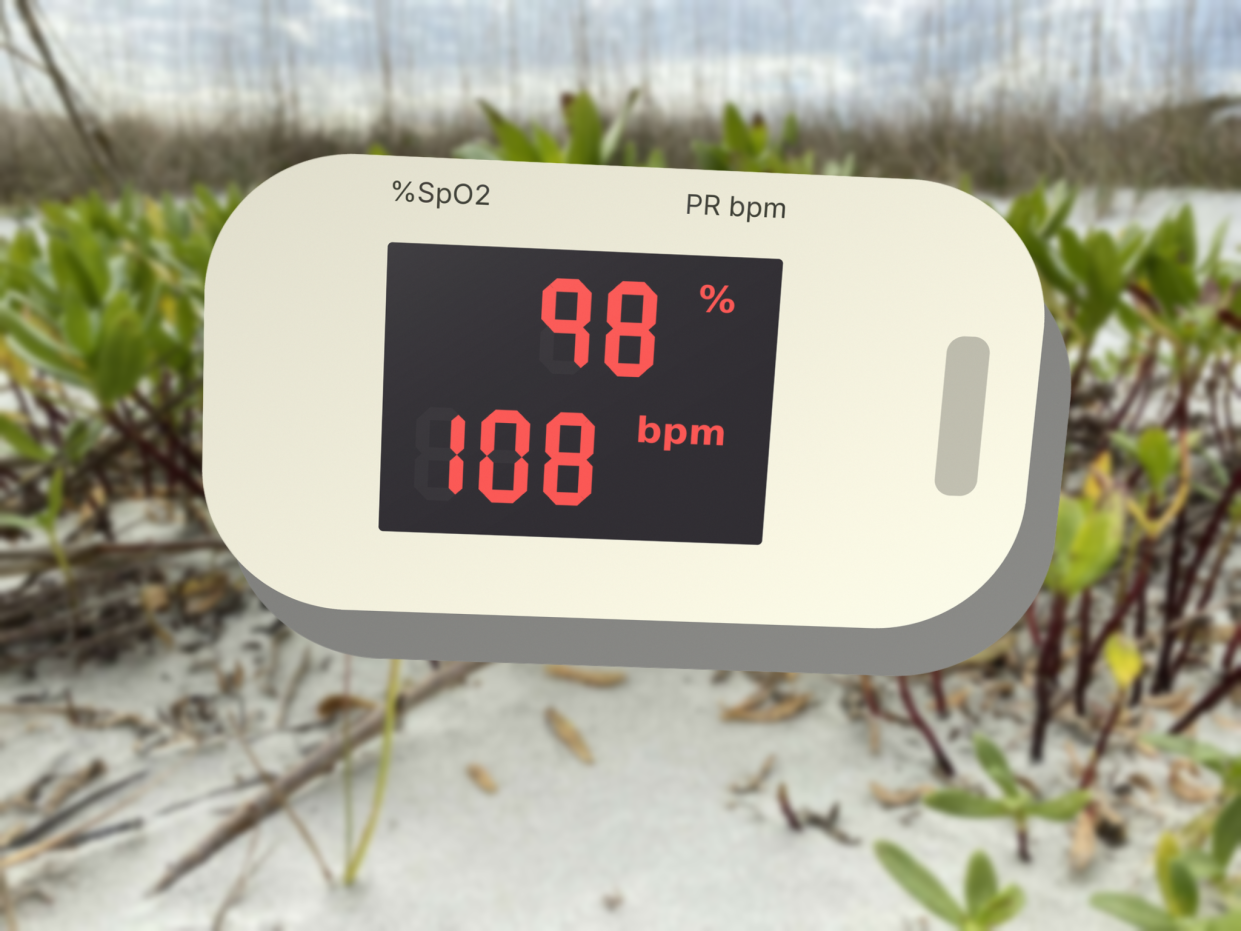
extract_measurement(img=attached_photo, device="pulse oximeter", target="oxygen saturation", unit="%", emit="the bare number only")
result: 98
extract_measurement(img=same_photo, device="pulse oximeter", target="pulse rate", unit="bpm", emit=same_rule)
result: 108
